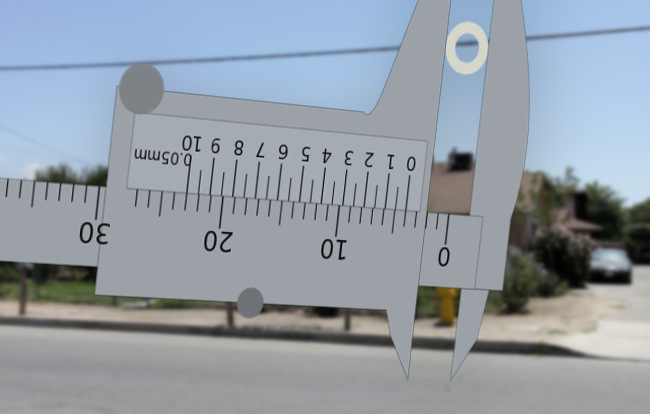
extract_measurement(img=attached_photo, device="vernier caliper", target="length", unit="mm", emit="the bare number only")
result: 4.0
